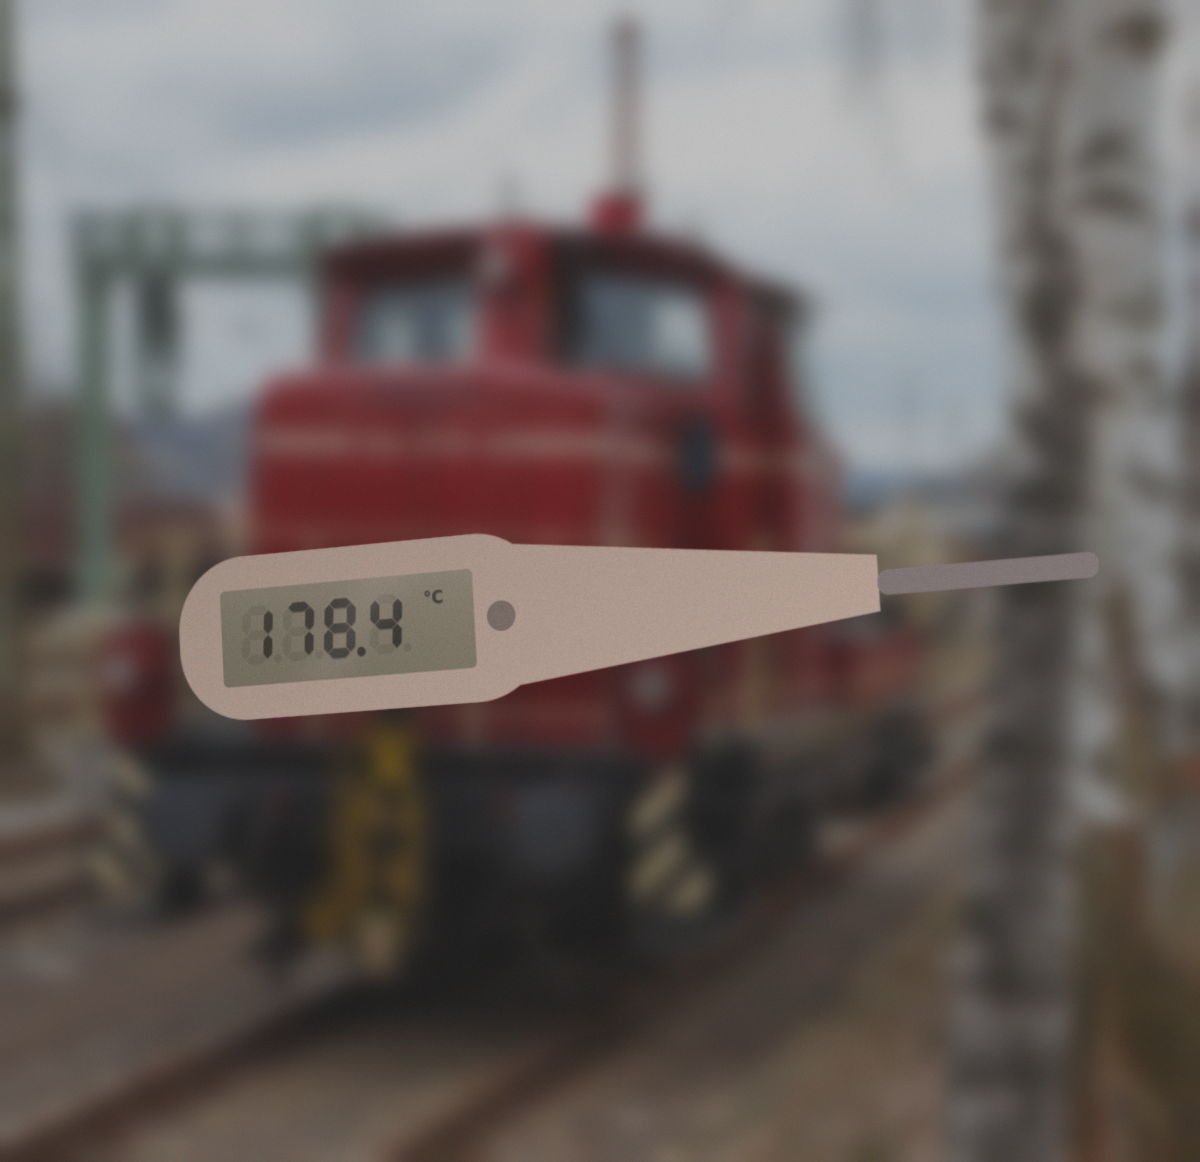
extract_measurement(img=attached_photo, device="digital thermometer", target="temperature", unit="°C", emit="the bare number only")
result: 178.4
